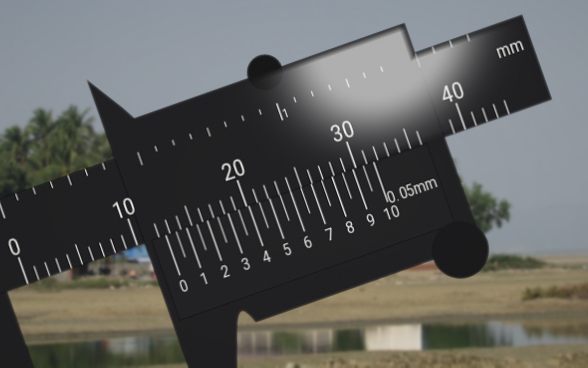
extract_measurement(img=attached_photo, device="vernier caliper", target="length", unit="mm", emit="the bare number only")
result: 12.6
